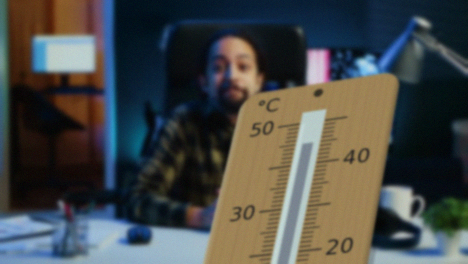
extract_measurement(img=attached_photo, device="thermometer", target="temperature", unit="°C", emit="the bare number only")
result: 45
